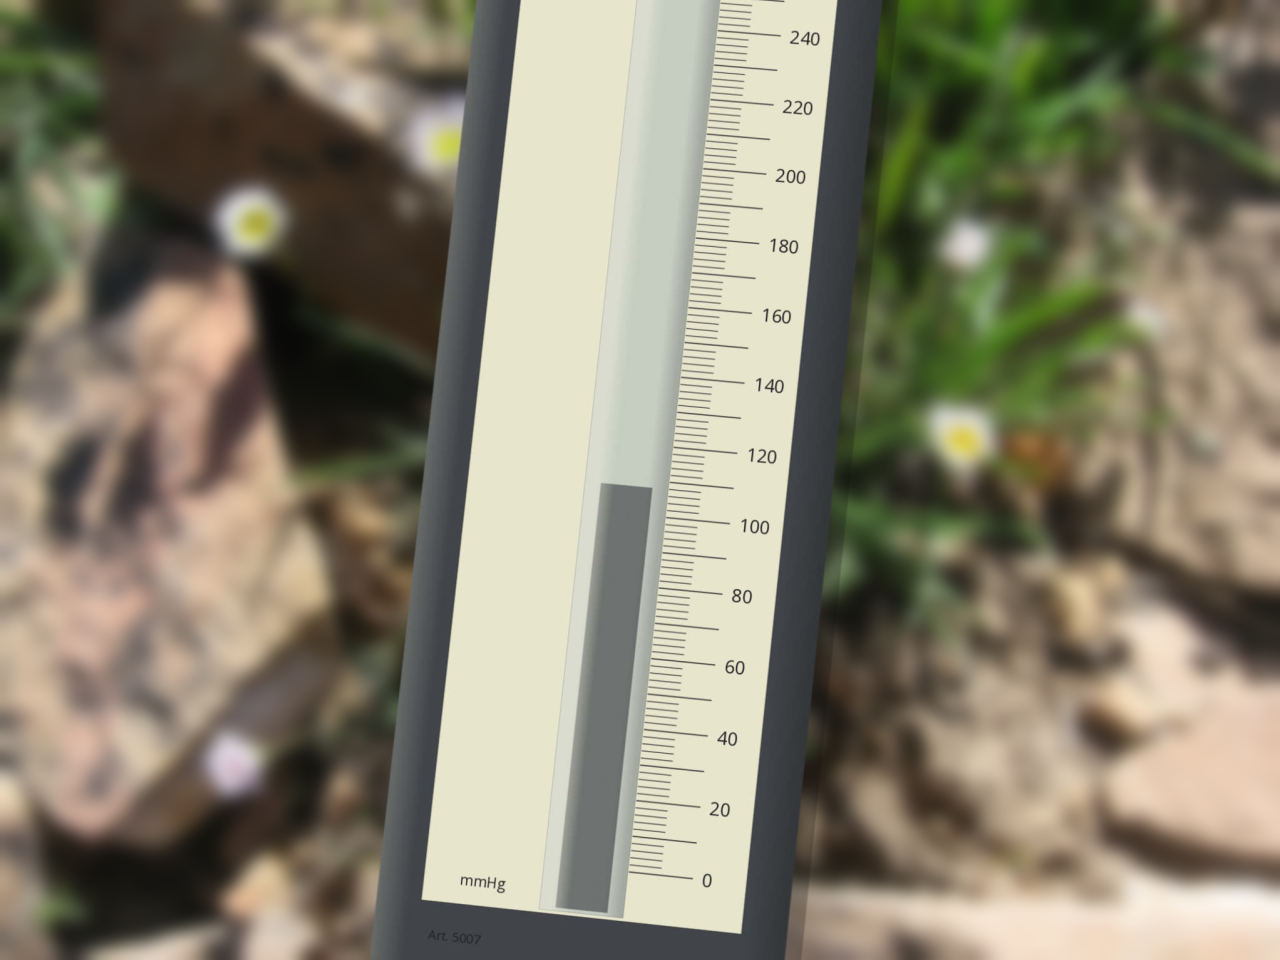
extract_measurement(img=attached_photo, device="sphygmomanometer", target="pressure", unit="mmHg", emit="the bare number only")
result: 108
